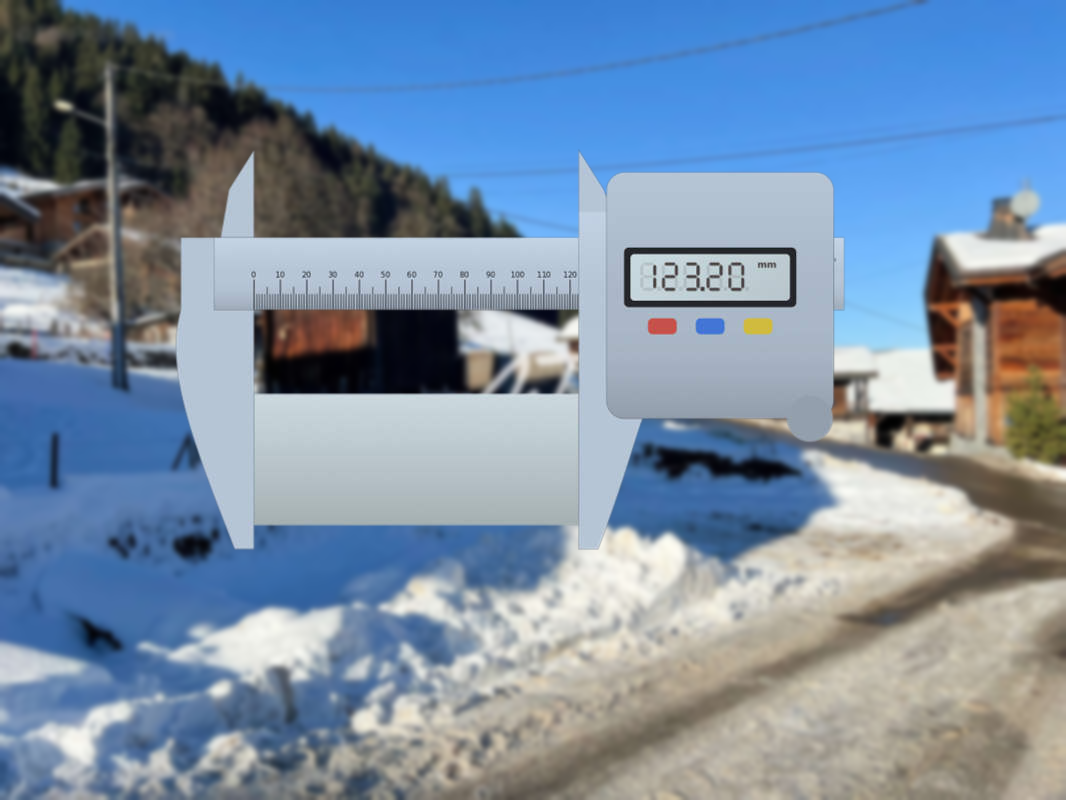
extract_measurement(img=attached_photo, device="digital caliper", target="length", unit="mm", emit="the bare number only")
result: 123.20
